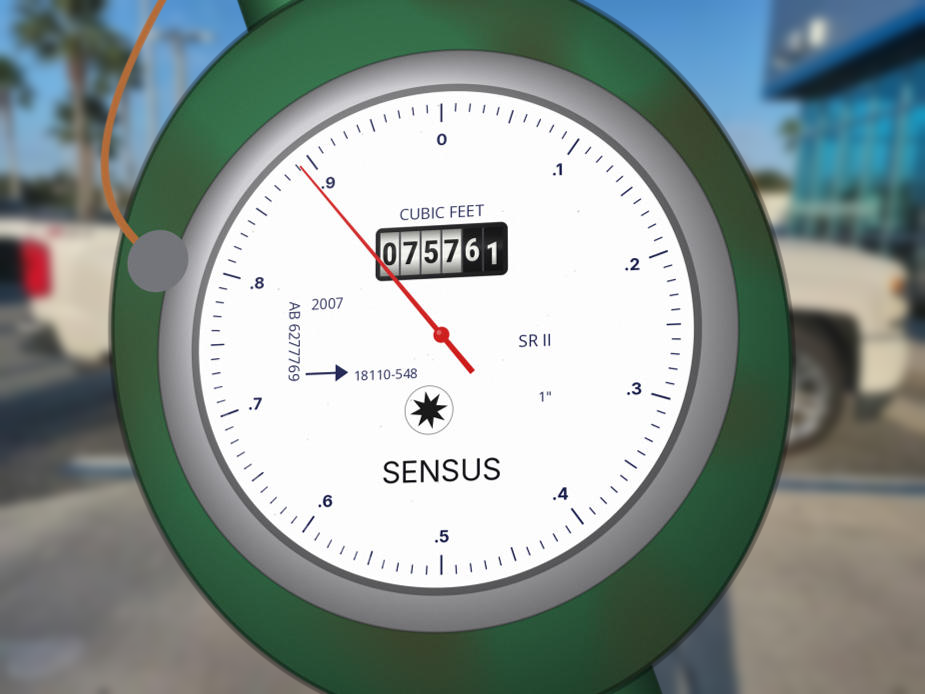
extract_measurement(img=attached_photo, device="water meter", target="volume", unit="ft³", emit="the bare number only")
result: 75760.89
